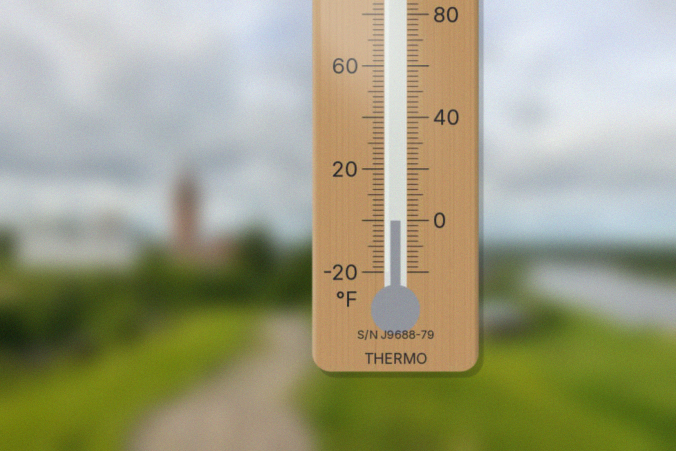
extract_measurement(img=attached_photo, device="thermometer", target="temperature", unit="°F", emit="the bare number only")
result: 0
